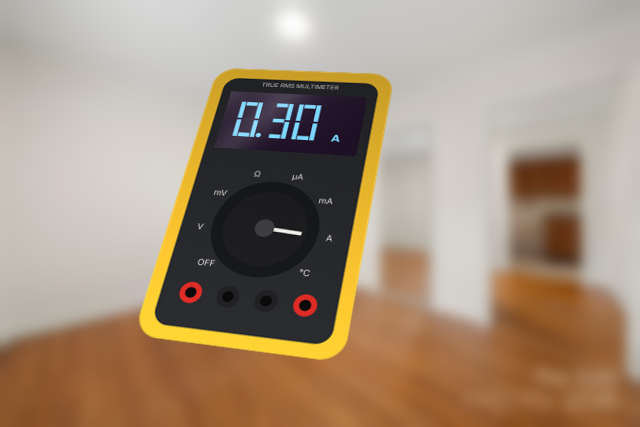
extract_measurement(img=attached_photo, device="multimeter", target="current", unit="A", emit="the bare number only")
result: 0.30
